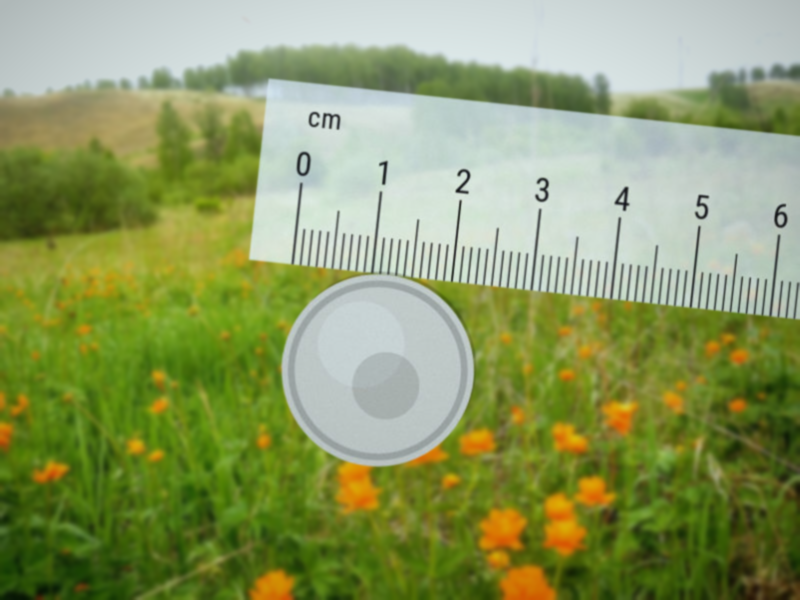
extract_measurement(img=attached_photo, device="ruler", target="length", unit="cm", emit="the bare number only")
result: 2.4
